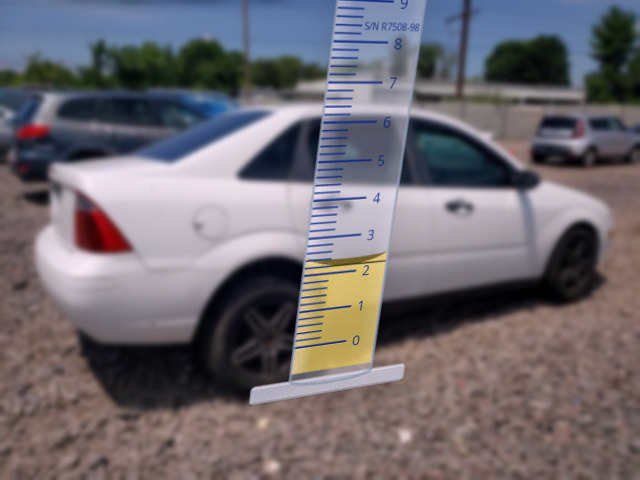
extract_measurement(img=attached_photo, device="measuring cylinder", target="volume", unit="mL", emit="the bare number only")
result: 2.2
